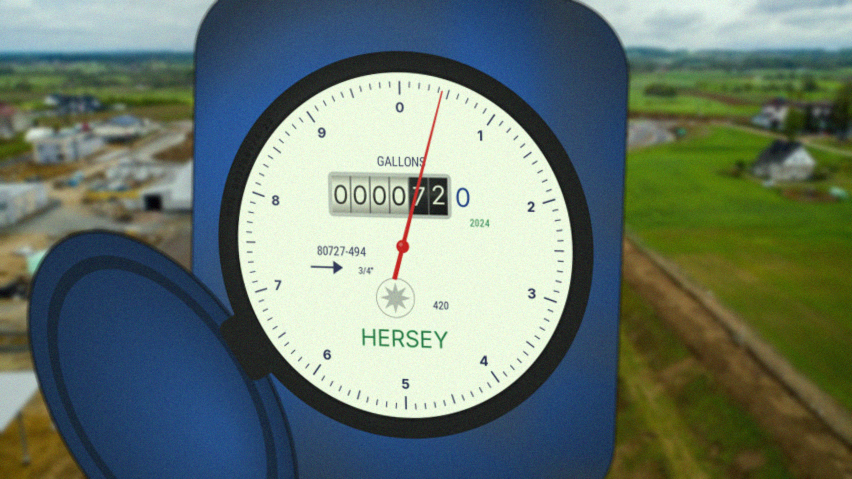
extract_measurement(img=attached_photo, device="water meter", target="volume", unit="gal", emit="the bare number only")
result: 720.4
